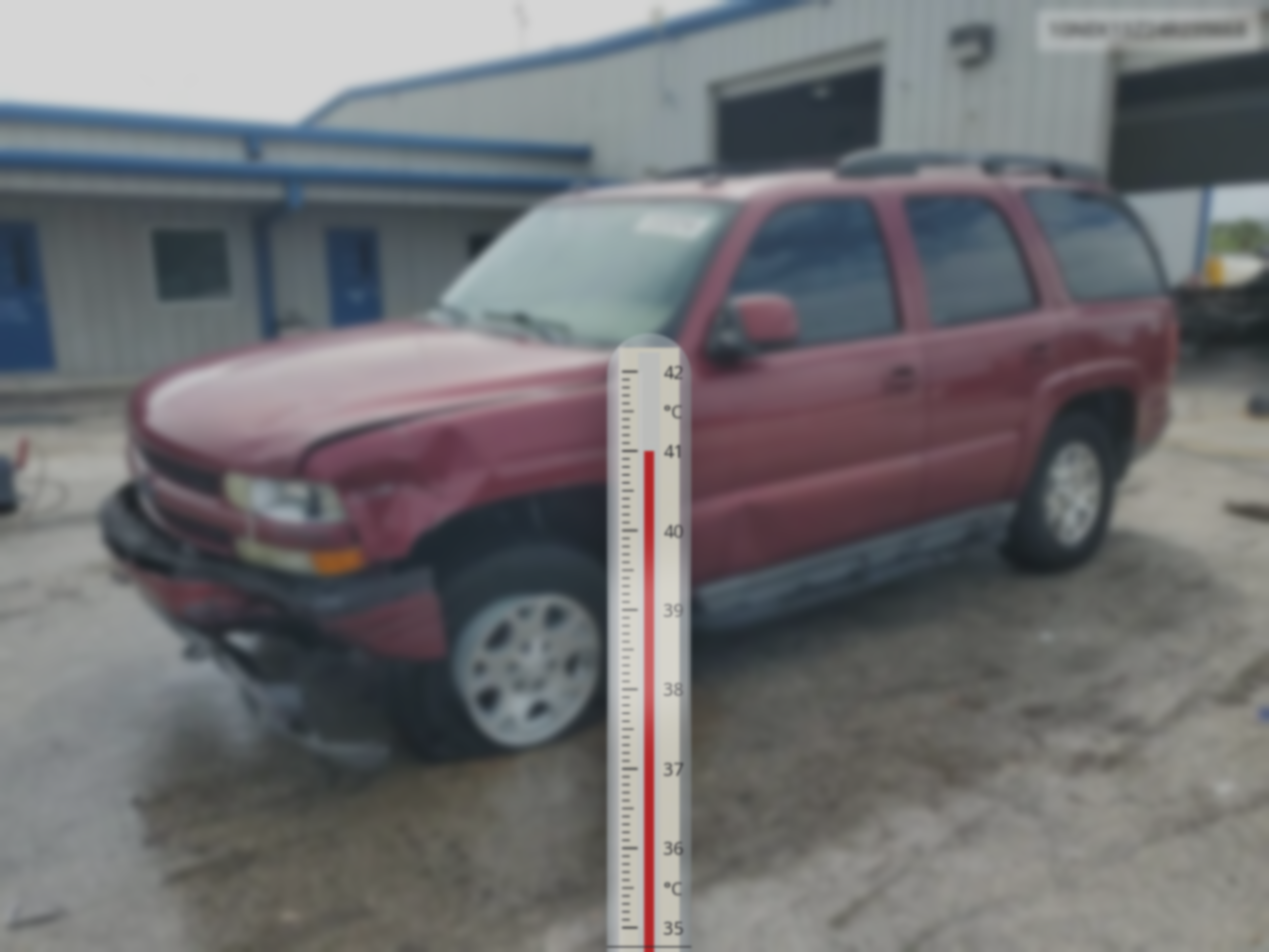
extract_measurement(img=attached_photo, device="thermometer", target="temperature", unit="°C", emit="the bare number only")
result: 41
